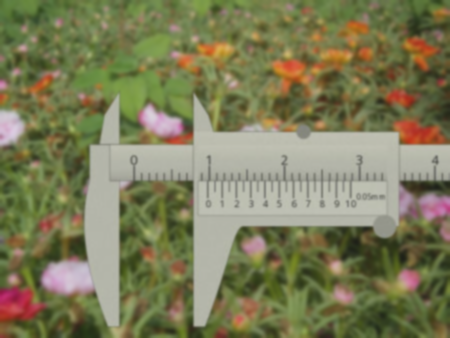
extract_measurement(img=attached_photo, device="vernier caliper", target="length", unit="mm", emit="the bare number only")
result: 9.8
